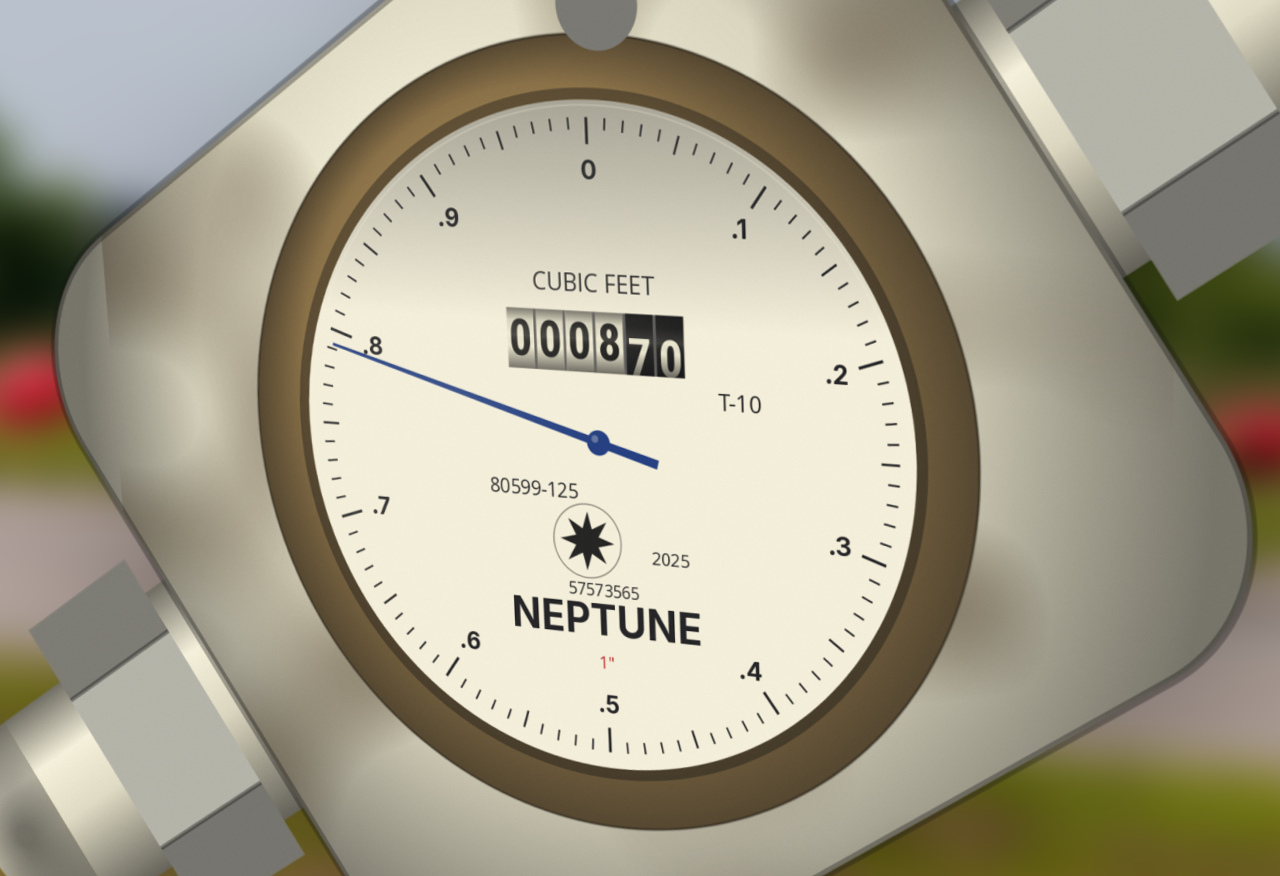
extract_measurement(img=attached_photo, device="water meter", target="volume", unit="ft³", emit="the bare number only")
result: 869.79
